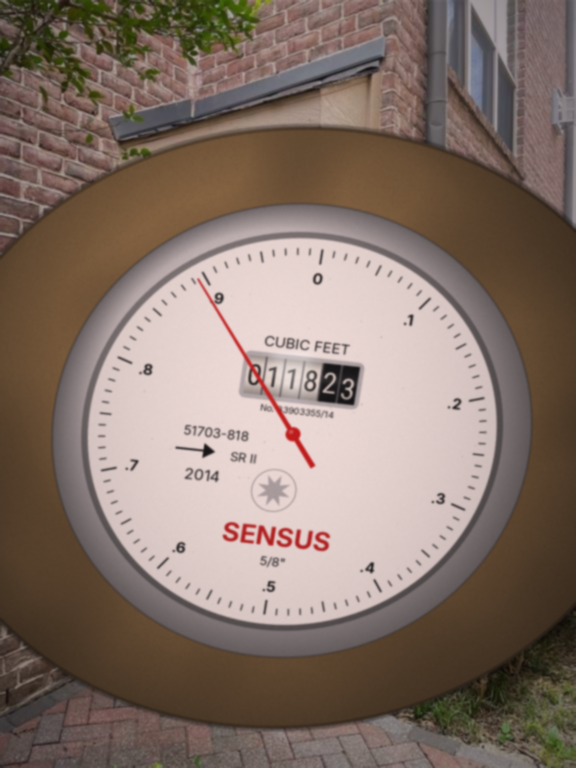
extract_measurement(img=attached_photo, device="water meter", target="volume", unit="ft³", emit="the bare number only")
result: 11822.89
